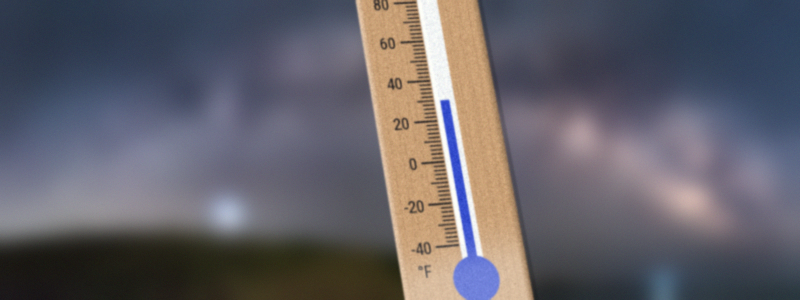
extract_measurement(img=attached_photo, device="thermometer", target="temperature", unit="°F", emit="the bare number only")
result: 30
